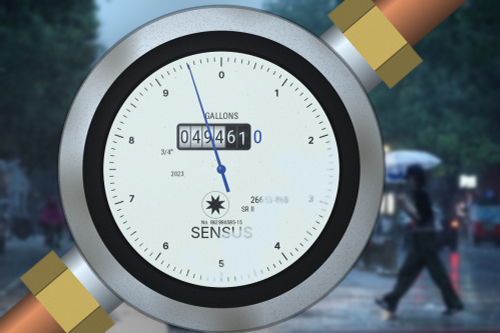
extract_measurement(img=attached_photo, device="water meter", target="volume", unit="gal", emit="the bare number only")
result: 494609.5
